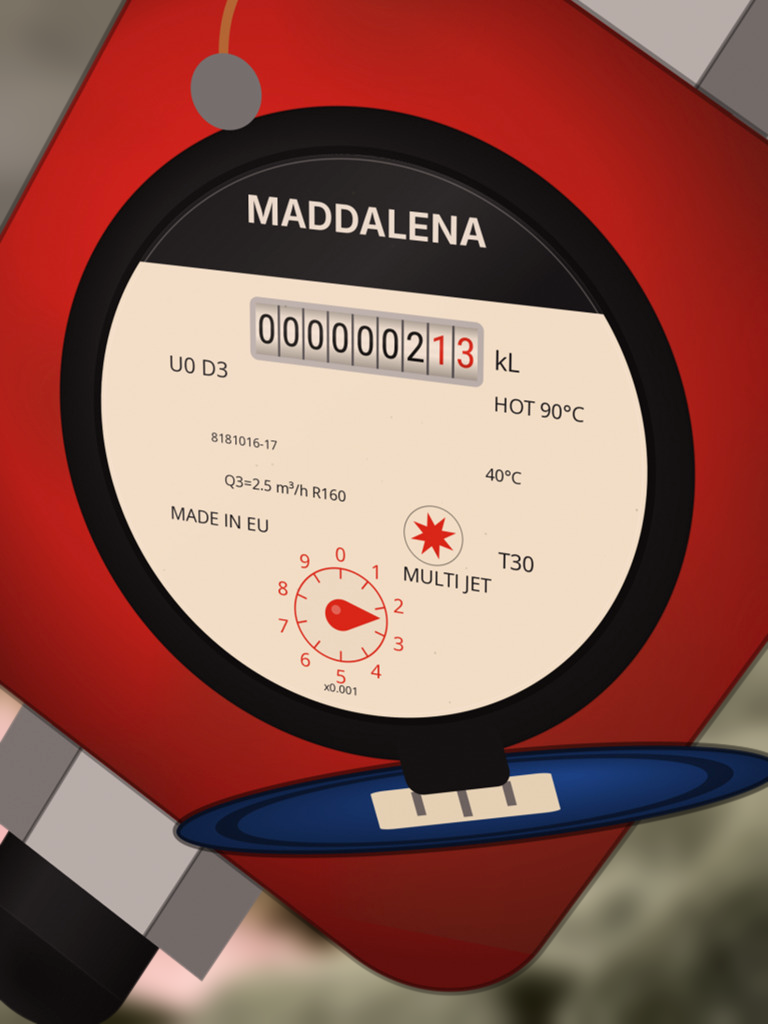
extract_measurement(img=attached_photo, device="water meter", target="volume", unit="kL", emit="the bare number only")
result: 2.132
